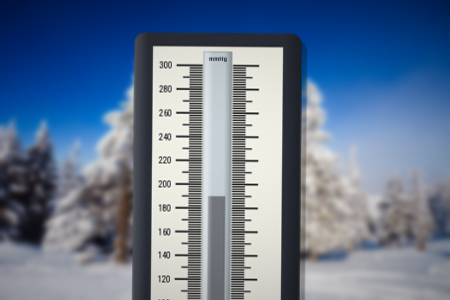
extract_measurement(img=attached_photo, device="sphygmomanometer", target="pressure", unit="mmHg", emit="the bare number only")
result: 190
